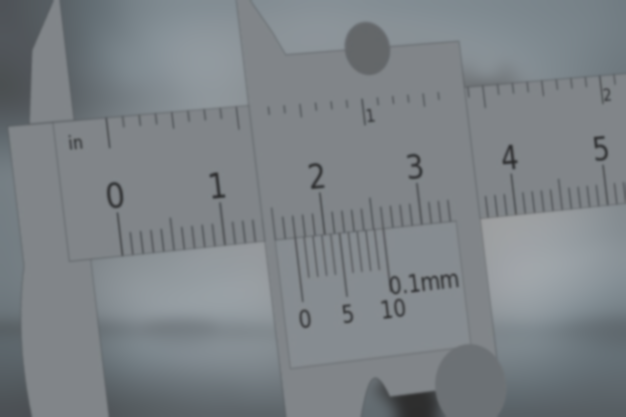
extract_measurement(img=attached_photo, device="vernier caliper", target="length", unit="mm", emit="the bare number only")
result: 17.0
